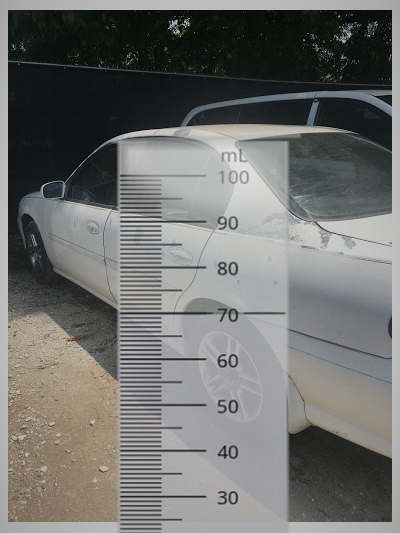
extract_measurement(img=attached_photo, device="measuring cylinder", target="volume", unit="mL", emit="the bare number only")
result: 70
